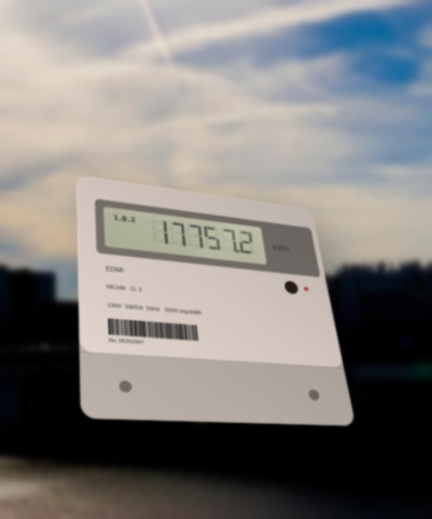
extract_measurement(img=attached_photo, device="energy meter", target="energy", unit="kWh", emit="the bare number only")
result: 17757.2
